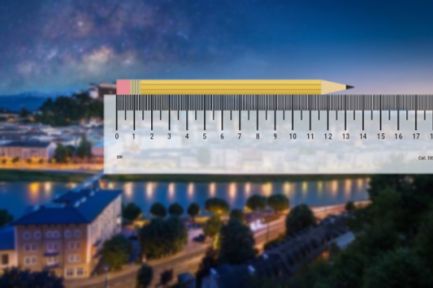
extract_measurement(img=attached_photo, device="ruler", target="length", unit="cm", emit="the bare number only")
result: 13.5
